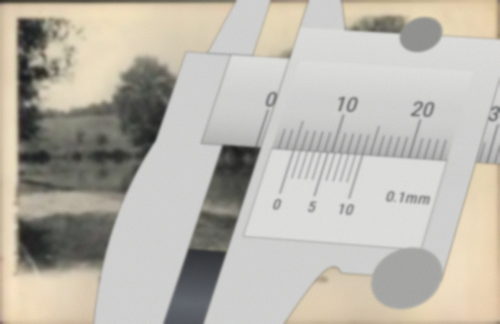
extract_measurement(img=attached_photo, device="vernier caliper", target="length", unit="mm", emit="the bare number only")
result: 5.0
